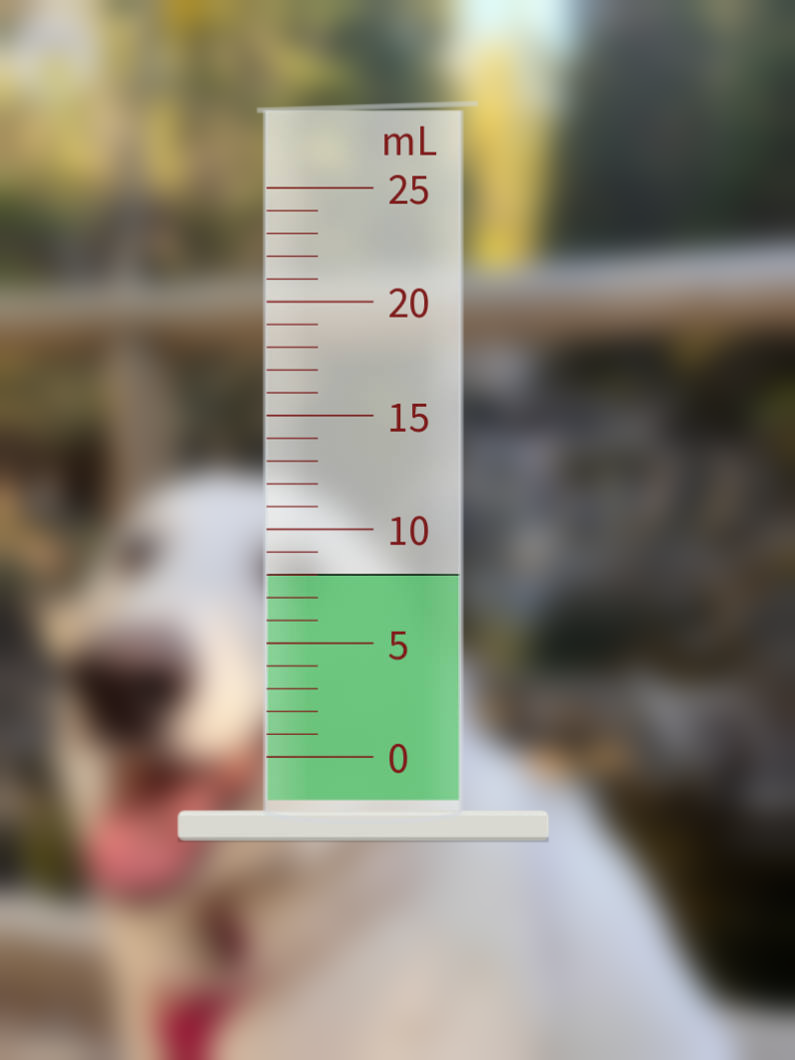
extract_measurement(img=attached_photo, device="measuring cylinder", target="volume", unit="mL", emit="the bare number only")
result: 8
